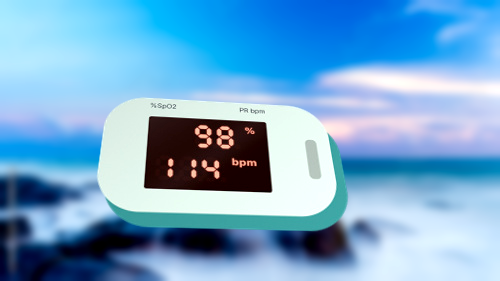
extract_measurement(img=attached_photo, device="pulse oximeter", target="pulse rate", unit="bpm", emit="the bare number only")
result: 114
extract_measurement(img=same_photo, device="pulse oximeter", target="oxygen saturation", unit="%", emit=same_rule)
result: 98
